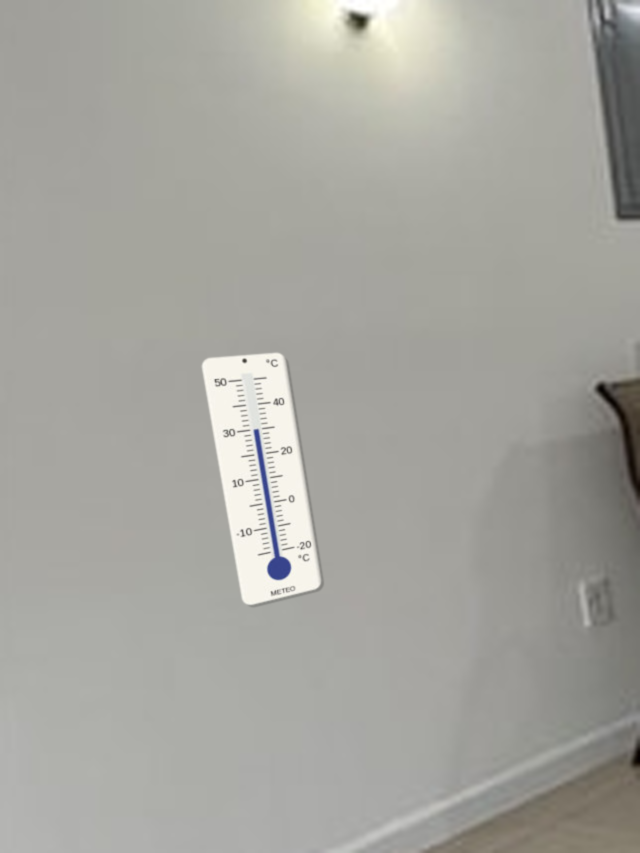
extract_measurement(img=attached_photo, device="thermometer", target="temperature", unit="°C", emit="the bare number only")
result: 30
